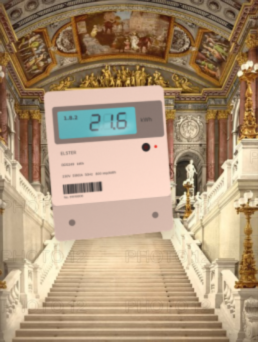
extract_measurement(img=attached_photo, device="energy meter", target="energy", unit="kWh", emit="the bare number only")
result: 21.6
